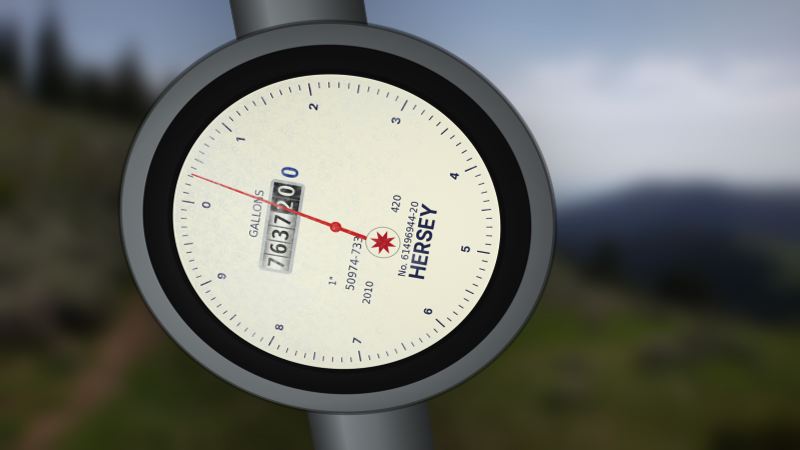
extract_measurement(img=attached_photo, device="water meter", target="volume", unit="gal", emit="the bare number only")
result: 7637200.3
